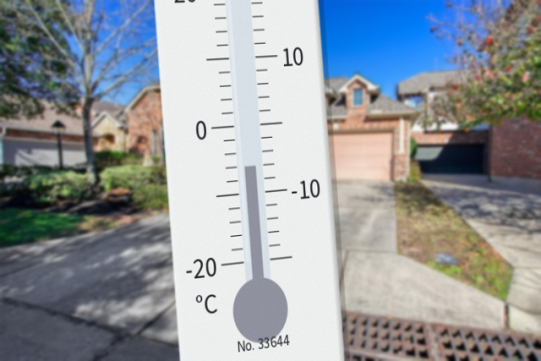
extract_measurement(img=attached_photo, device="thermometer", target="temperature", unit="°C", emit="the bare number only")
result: -6
